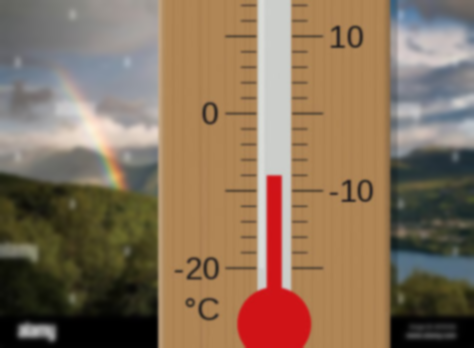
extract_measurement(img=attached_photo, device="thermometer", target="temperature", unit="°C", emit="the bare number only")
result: -8
